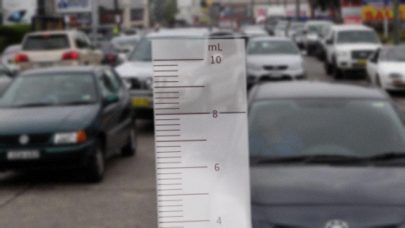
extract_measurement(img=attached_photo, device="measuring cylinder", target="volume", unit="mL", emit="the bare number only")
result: 8
